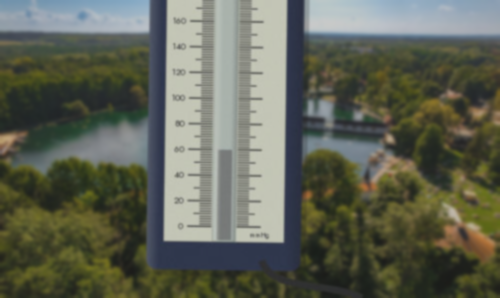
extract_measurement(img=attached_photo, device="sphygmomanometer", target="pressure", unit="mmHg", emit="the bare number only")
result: 60
